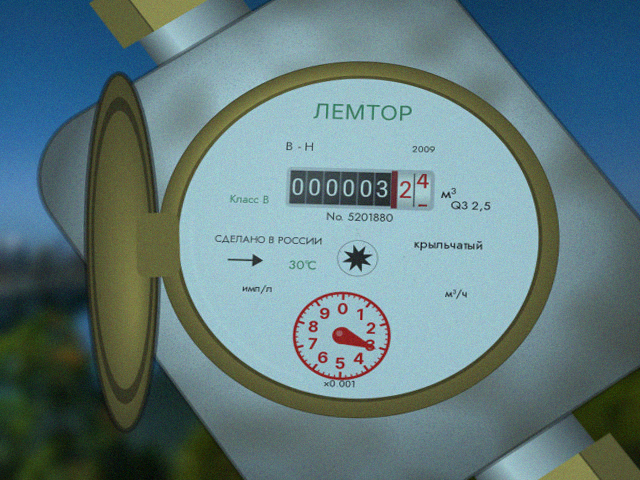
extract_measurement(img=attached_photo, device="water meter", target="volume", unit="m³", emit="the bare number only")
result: 3.243
